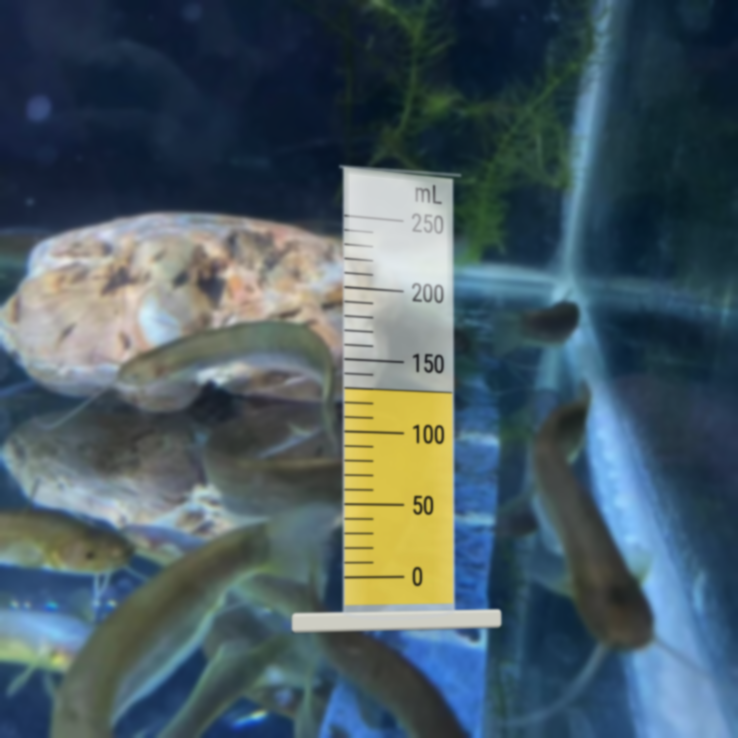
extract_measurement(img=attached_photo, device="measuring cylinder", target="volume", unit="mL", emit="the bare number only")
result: 130
